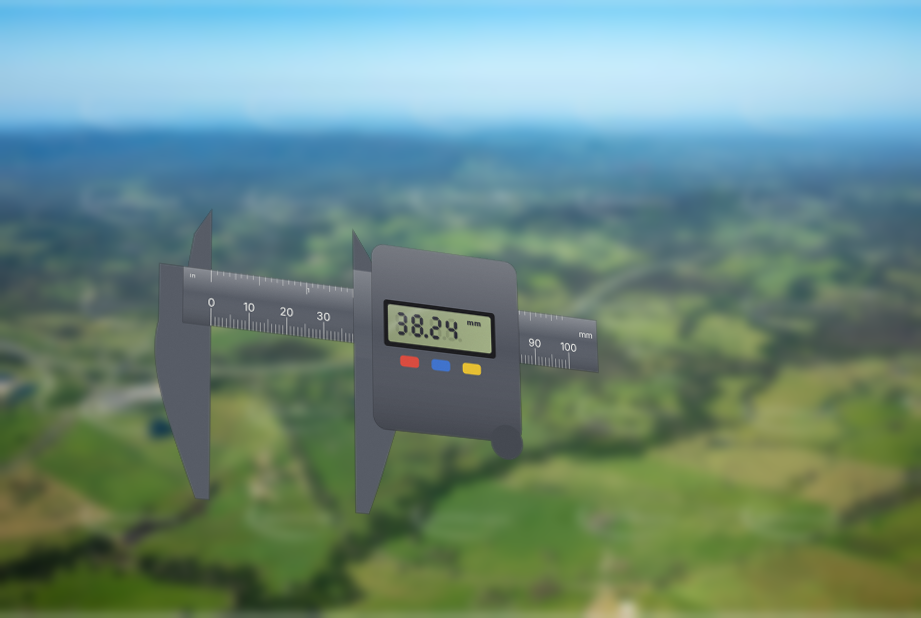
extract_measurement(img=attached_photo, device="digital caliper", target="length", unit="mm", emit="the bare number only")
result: 38.24
